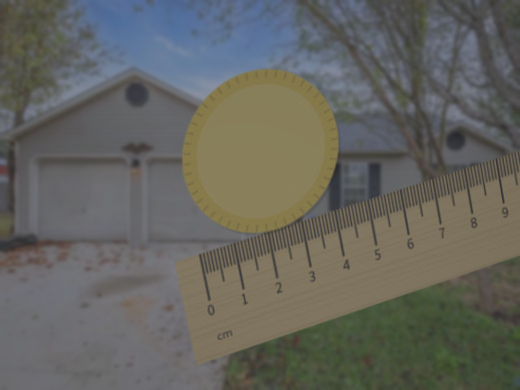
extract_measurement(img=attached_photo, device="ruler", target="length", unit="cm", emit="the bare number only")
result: 4.5
